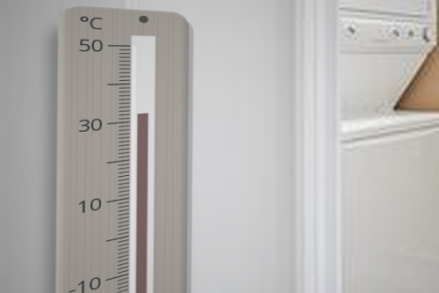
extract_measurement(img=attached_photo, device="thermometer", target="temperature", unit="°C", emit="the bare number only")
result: 32
